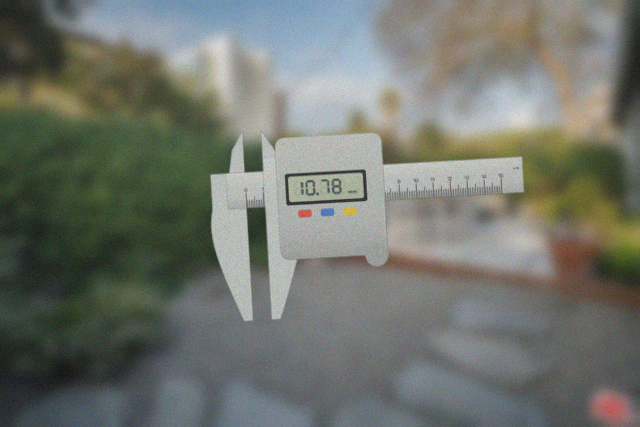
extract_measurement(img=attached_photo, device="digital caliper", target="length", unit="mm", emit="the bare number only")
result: 10.78
